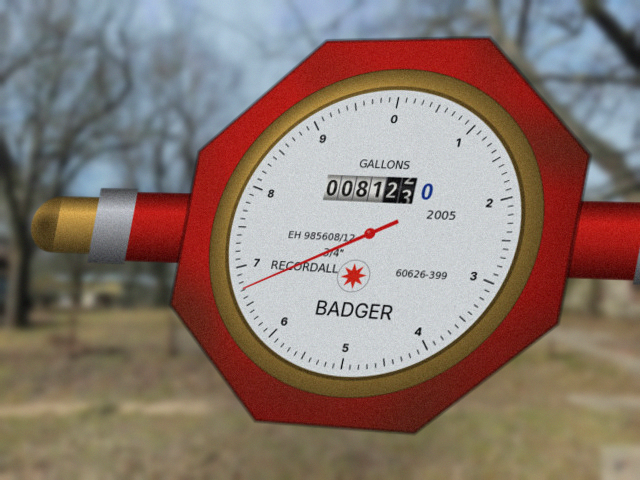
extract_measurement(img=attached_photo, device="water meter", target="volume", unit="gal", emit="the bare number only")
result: 81226.7
